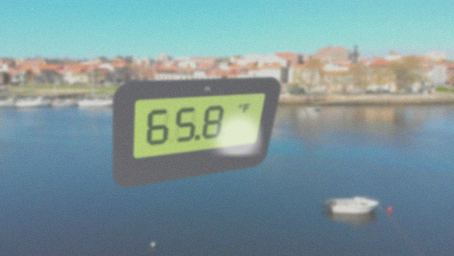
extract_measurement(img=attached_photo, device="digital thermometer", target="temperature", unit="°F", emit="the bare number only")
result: 65.8
